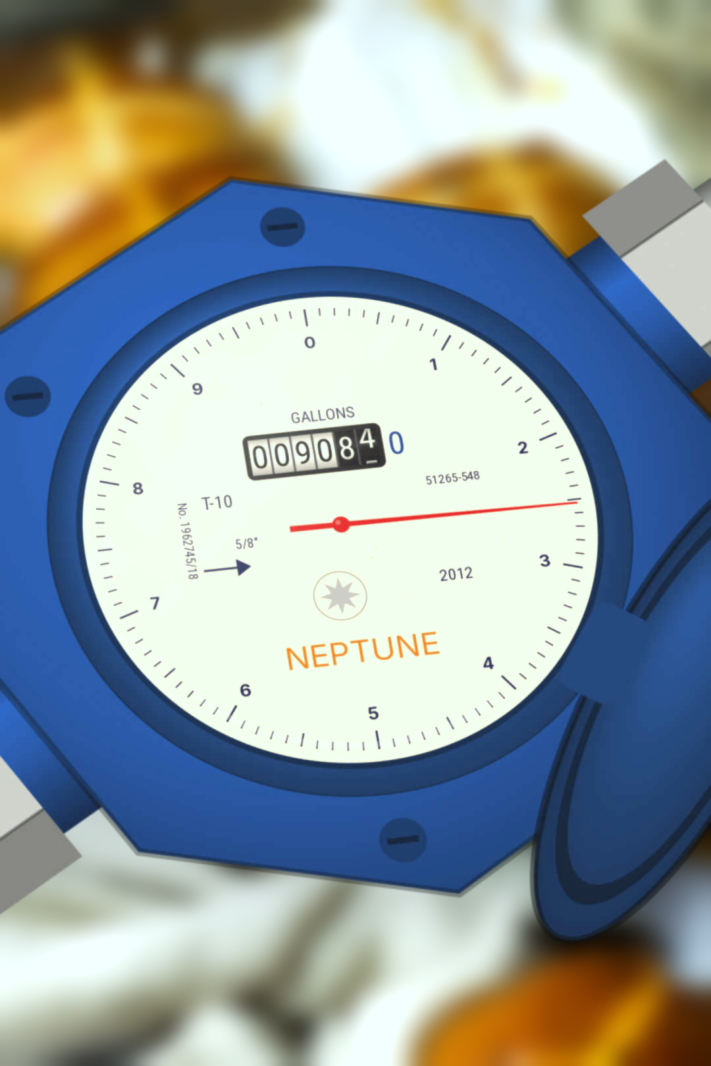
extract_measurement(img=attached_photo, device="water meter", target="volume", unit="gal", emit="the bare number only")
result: 90842.5
